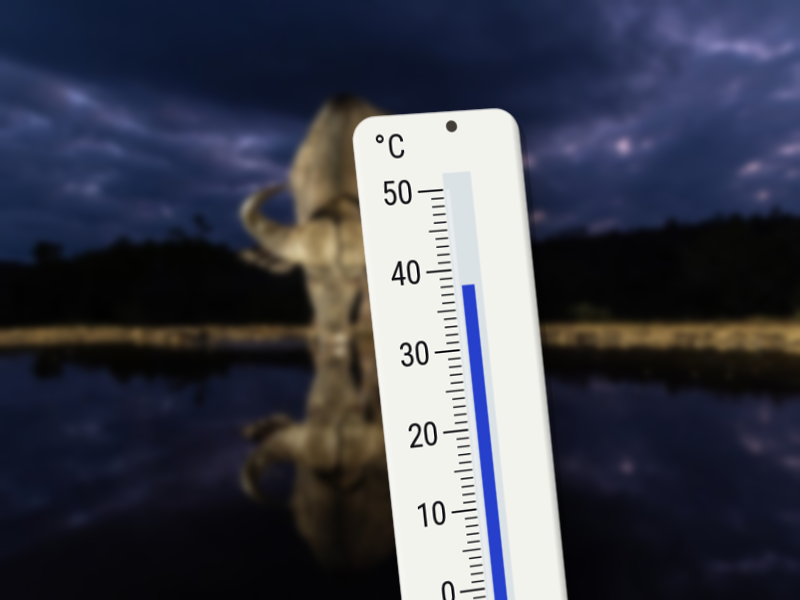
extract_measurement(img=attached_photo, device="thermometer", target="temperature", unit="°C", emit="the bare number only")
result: 38
